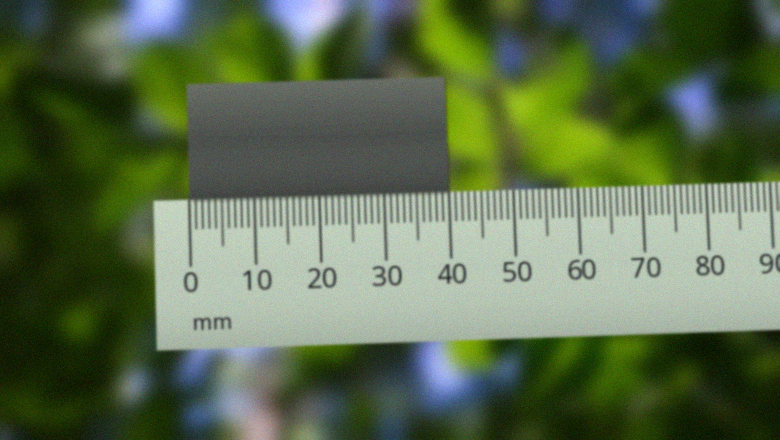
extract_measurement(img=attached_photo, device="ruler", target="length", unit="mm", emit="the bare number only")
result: 40
